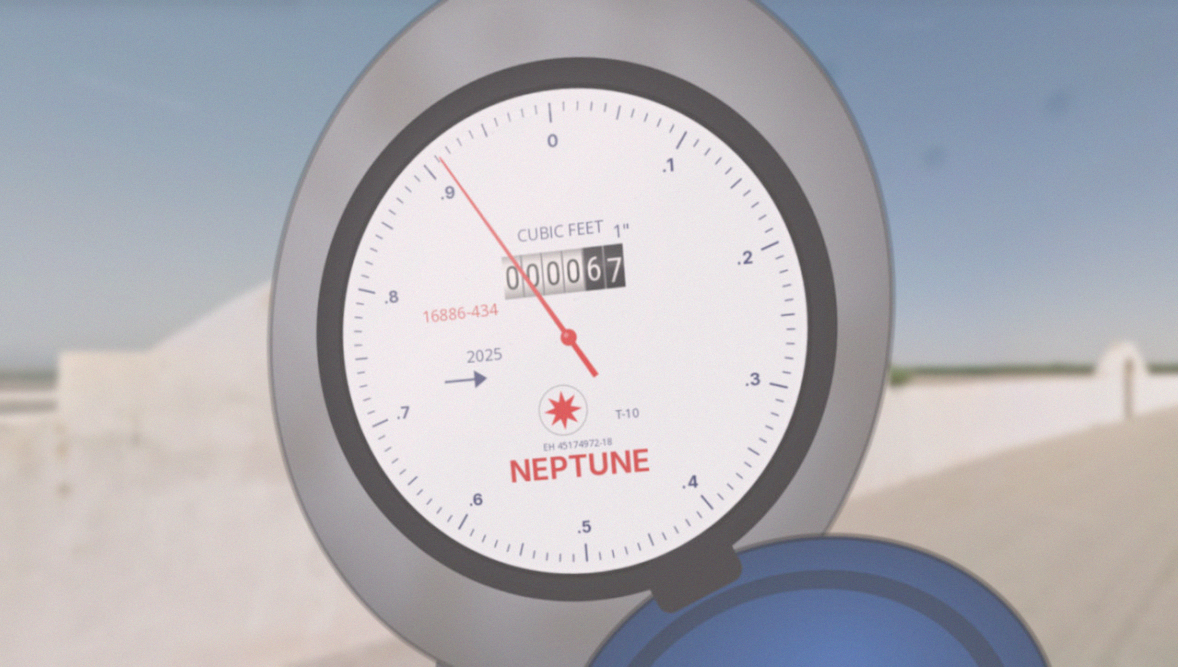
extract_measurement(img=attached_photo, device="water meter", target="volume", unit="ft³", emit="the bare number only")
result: 66.91
